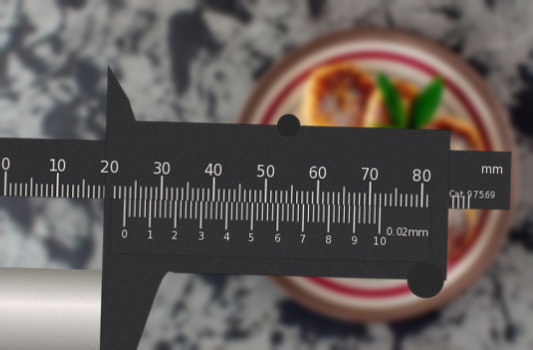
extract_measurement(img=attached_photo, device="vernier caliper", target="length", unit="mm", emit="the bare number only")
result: 23.0
